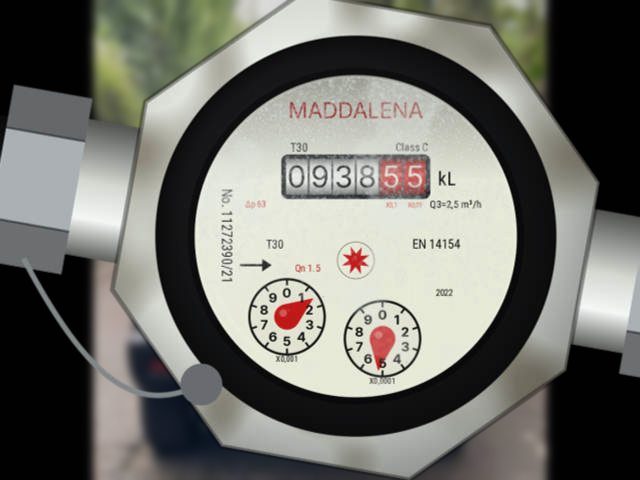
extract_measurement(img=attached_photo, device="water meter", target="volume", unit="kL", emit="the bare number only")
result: 938.5515
